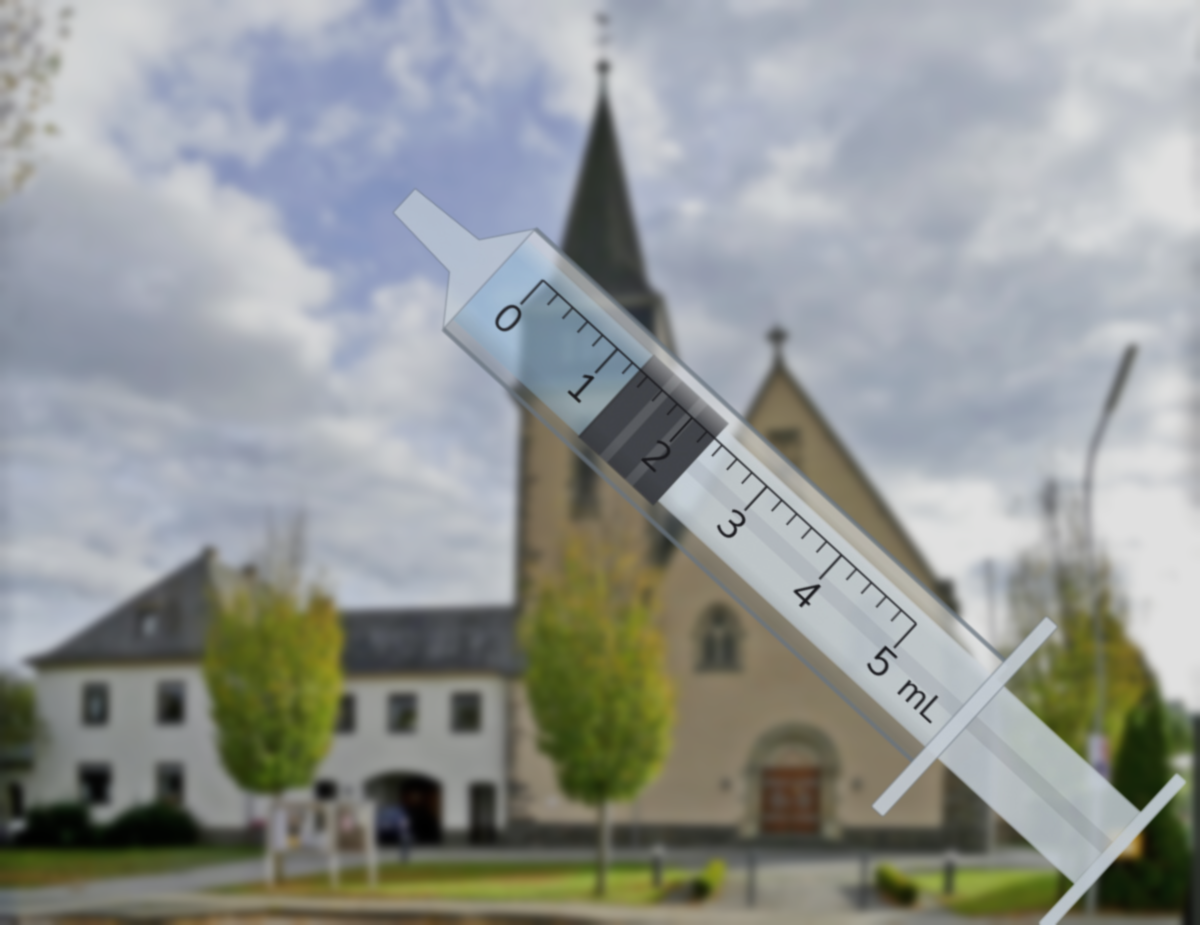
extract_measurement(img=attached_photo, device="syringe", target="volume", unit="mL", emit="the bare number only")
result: 1.3
